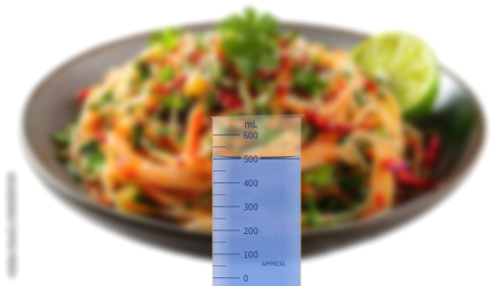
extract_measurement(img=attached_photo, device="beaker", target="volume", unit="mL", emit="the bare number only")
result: 500
